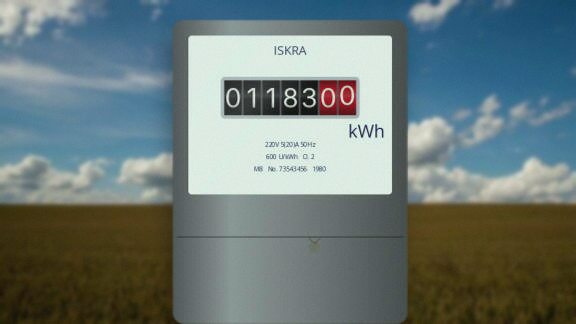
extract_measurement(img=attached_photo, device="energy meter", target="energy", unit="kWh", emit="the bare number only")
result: 1183.00
